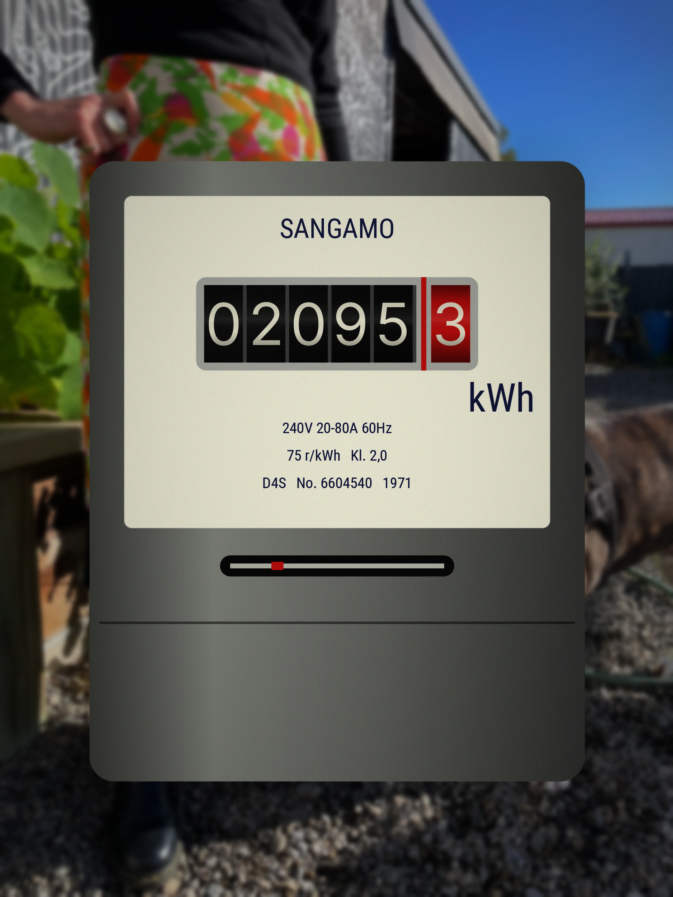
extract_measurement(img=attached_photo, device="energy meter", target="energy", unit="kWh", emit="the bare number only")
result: 2095.3
